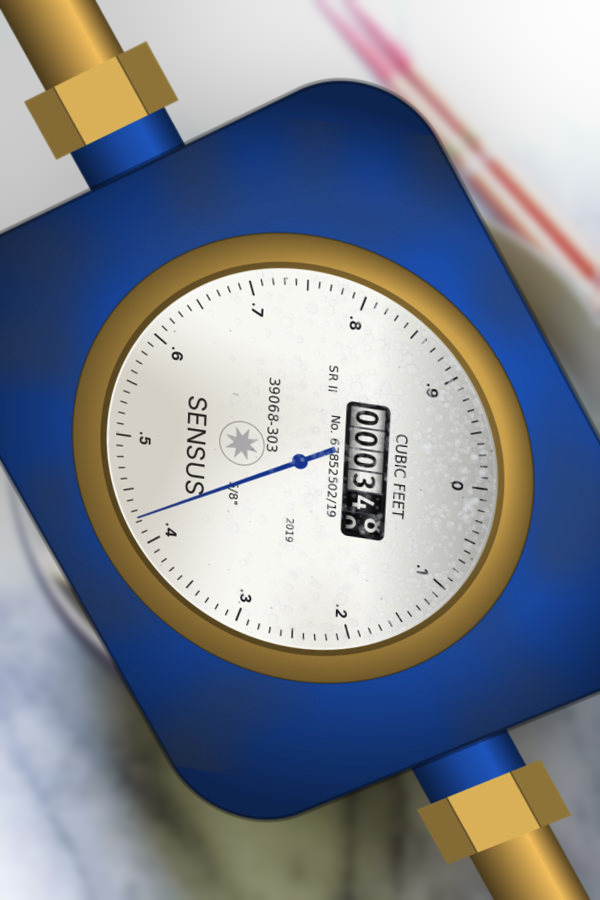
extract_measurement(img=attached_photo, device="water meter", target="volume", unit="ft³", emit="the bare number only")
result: 348.42
